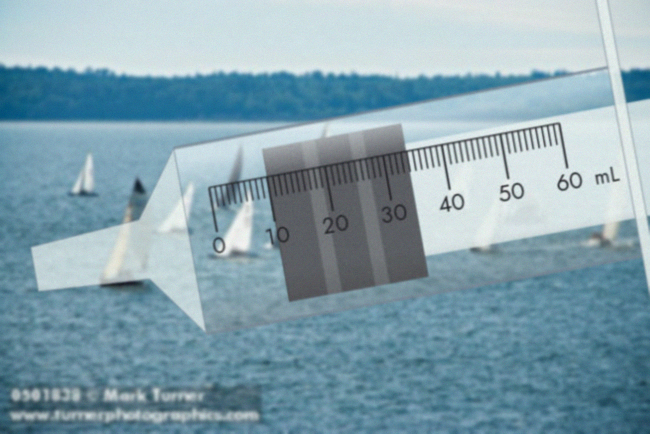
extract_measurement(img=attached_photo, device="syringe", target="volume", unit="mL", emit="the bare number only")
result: 10
